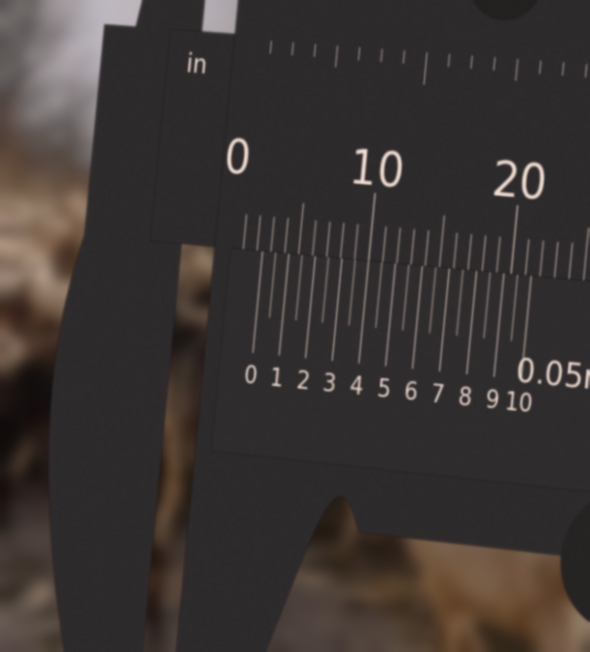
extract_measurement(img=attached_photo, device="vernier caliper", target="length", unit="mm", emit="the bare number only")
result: 2.4
